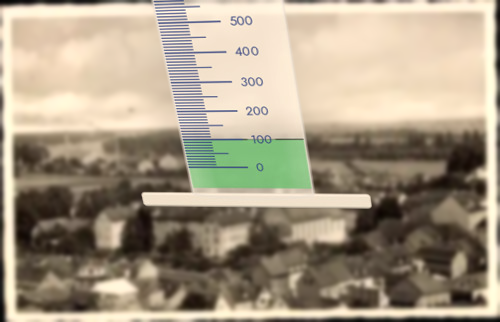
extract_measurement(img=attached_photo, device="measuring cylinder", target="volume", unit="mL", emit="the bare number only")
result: 100
